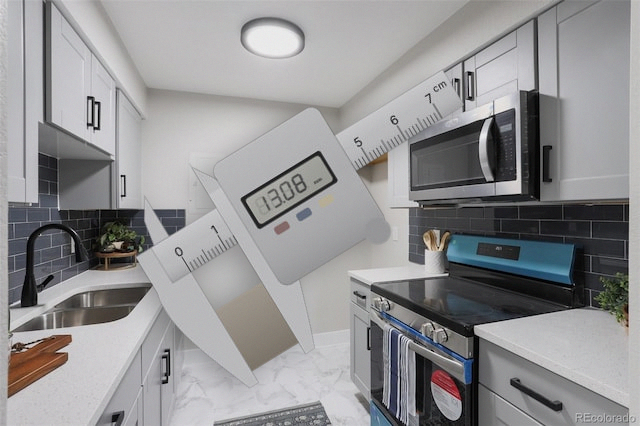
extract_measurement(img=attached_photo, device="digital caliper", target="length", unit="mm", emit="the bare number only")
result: 13.08
